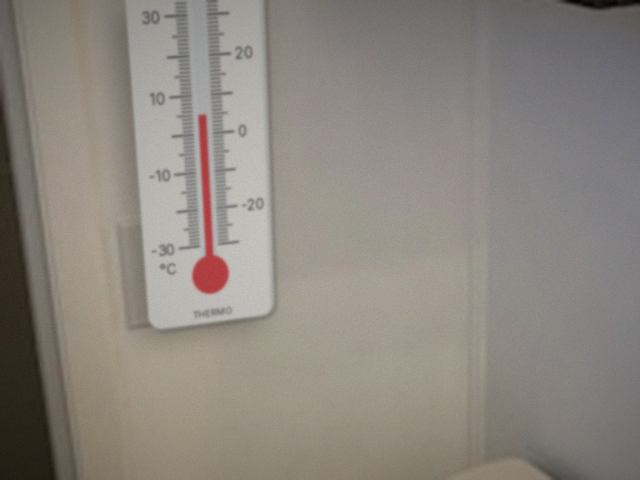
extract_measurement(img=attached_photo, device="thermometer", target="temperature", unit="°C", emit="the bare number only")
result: 5
